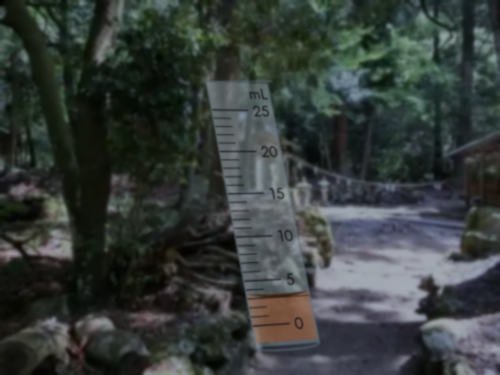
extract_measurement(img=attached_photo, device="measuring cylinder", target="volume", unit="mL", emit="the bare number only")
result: 3
